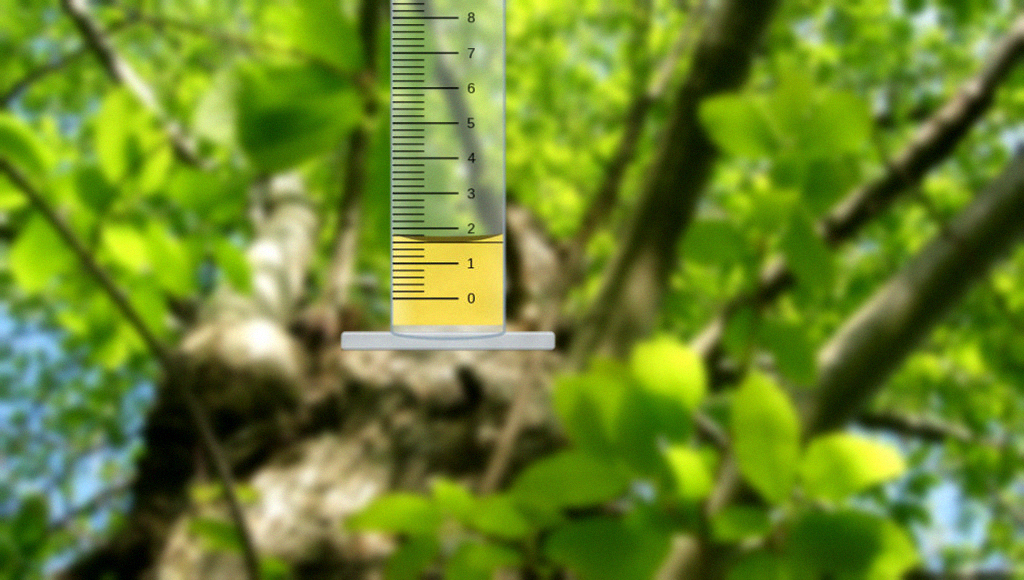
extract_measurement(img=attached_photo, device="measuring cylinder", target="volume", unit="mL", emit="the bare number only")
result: 1.6
